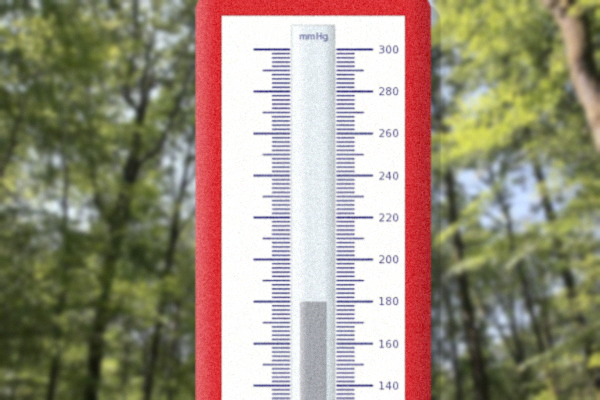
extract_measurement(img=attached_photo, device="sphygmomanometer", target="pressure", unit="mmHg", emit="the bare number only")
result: 180
